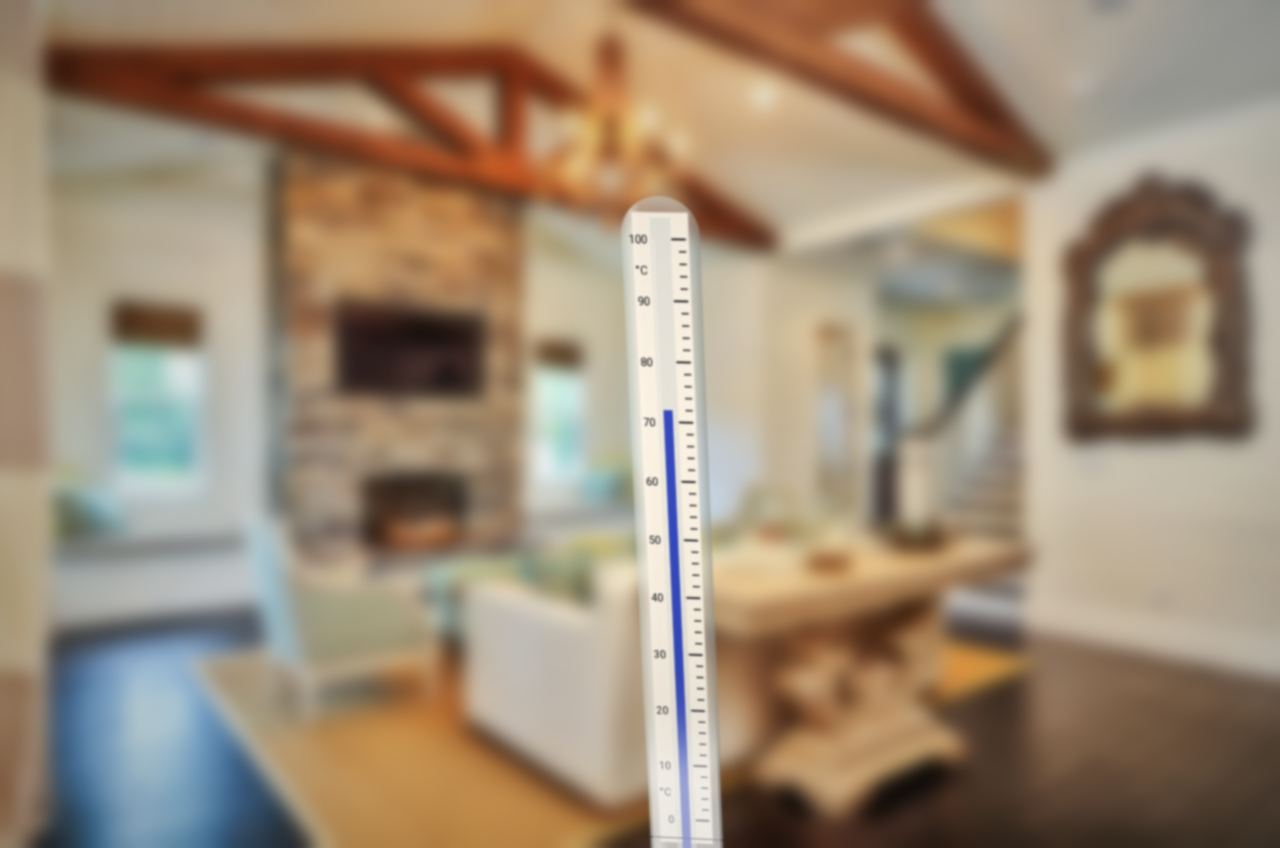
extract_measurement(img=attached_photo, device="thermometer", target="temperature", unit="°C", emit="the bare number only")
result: 72
